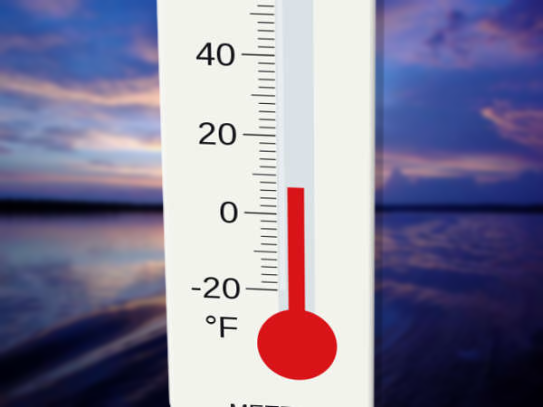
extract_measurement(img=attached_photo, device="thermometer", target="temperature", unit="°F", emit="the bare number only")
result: 7
